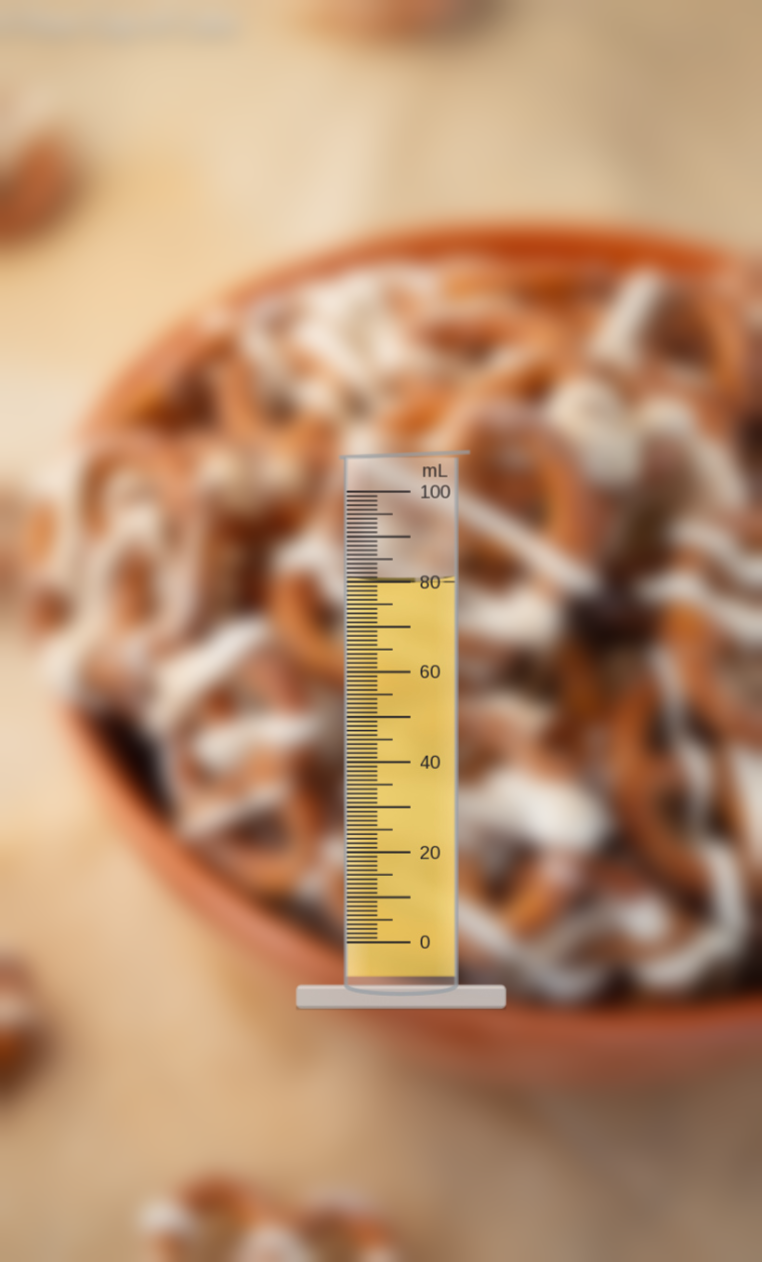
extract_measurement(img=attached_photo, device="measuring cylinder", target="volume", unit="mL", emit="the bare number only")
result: 80
